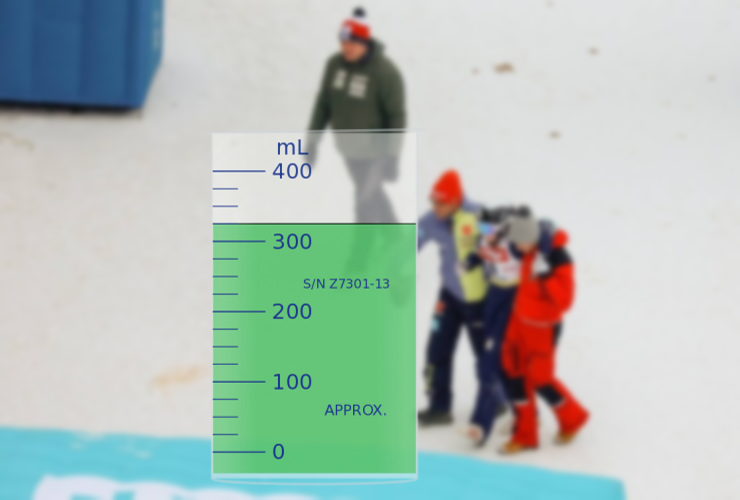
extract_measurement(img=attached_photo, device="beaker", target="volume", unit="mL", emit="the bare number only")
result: 325
